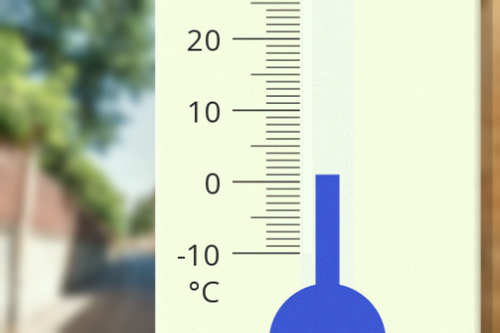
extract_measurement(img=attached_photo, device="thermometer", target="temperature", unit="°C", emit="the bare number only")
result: 1
